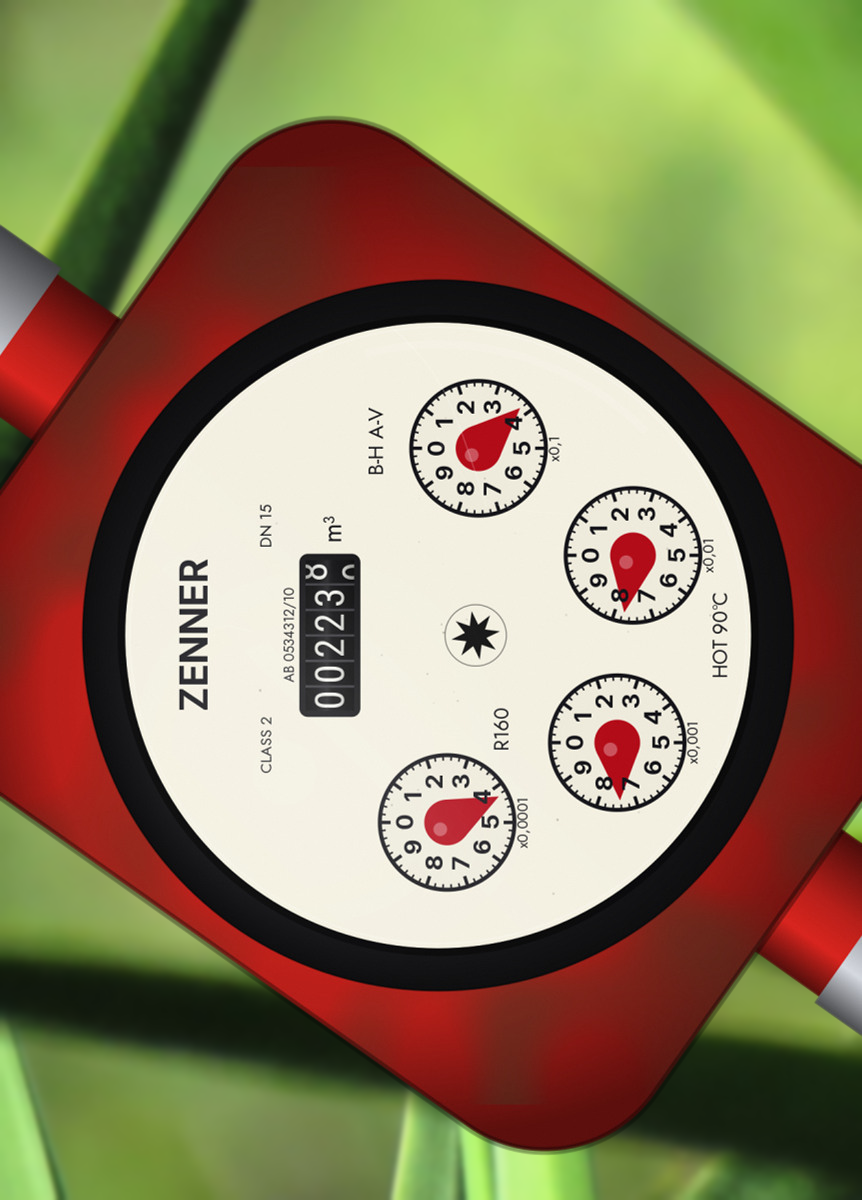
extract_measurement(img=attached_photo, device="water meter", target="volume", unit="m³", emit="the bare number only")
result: 2238.3774
